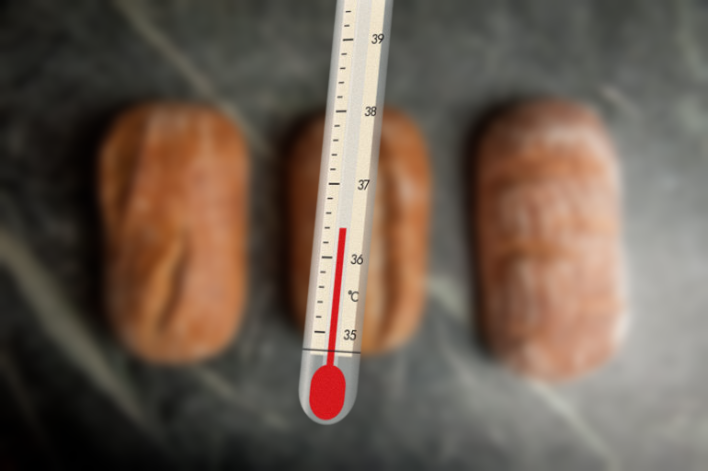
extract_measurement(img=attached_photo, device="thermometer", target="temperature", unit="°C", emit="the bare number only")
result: 36.4
